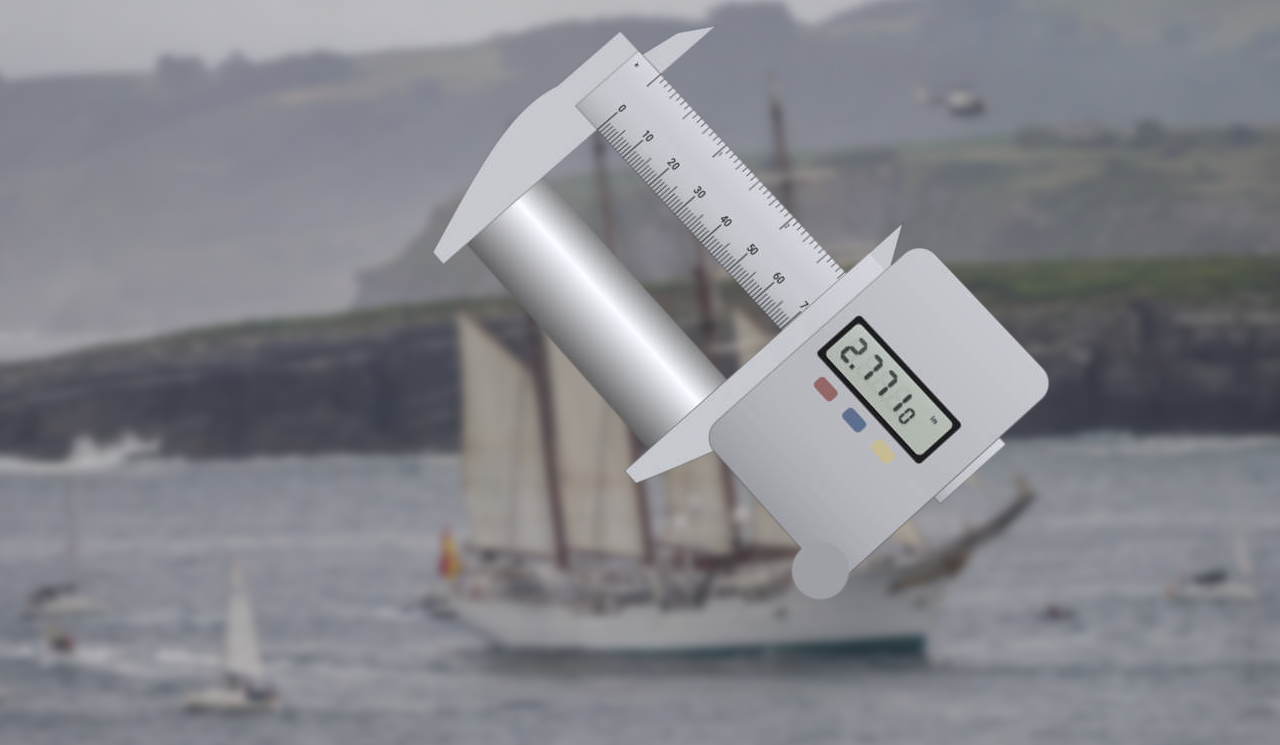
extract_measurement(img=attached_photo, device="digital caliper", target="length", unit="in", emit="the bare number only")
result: 2.7710
